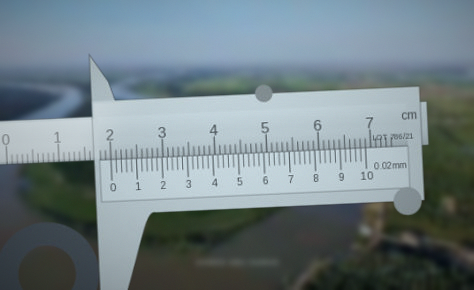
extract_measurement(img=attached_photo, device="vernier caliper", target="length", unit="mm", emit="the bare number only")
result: 20.0
